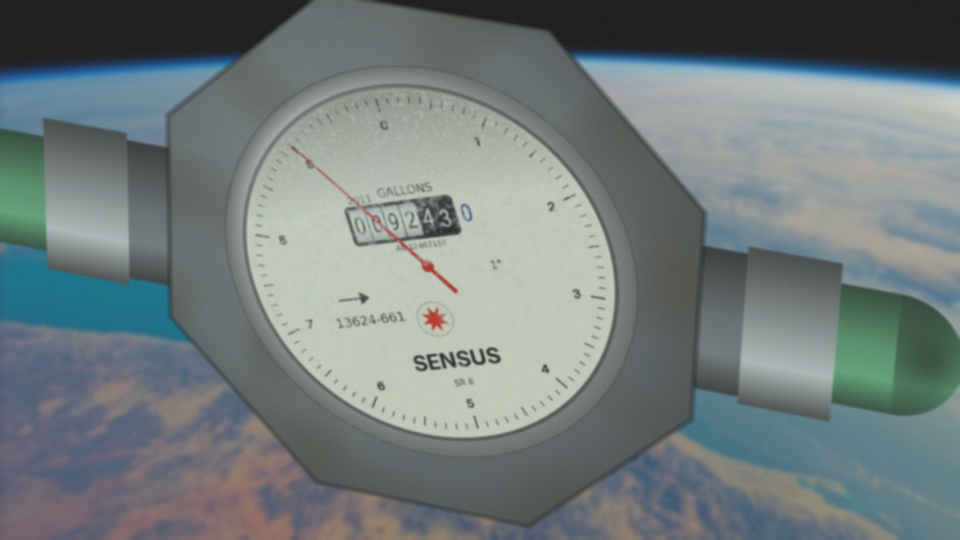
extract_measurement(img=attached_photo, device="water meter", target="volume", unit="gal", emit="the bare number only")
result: 92429.0
